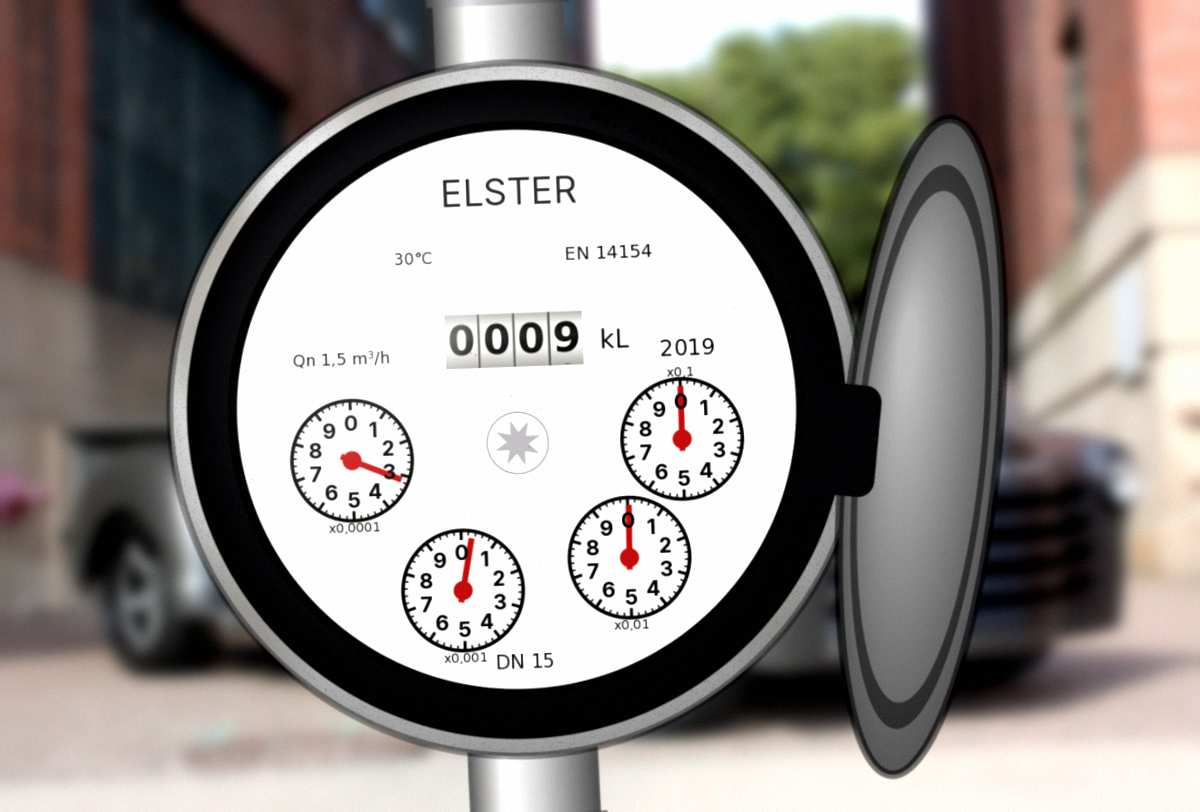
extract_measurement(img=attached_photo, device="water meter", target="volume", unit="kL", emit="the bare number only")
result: 9.0003
